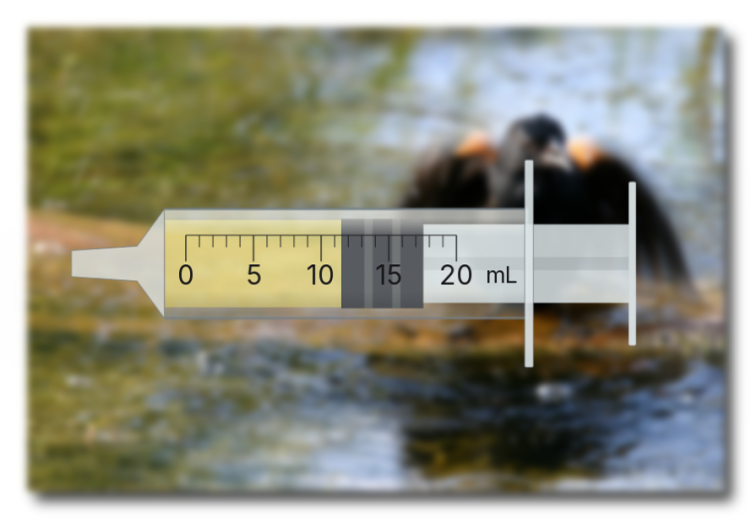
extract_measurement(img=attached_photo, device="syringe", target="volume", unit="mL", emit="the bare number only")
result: 11.5
